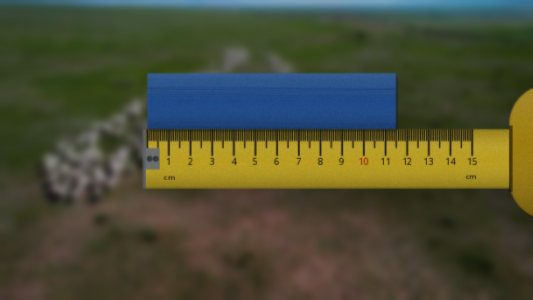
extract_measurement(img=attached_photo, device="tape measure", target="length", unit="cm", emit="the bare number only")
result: 11.5
